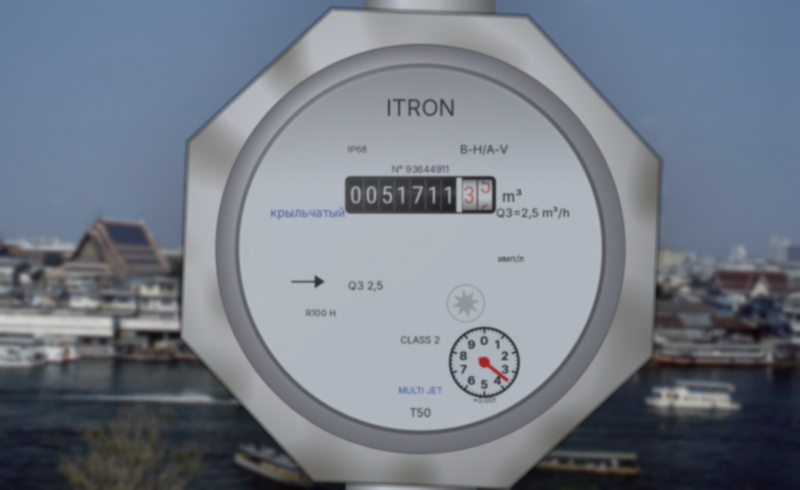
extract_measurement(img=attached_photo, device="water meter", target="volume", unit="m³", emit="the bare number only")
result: 51711.353
